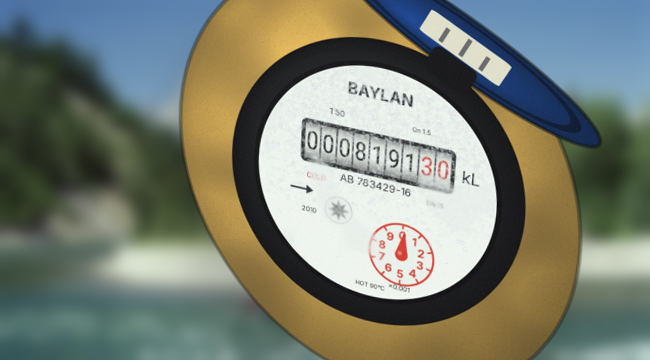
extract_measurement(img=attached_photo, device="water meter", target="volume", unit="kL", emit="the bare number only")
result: 8191.300
